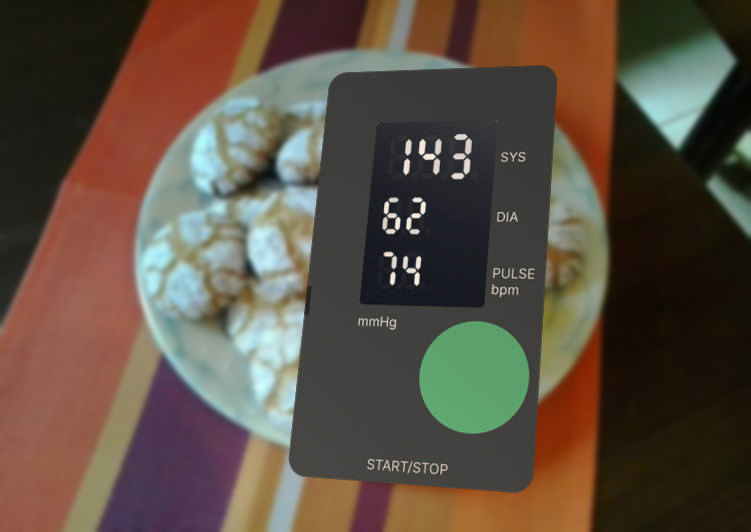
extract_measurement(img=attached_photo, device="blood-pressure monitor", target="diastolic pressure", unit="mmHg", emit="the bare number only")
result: 62
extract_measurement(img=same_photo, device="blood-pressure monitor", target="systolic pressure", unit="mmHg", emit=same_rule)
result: 143
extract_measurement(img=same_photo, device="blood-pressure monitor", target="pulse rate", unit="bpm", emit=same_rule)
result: 74
